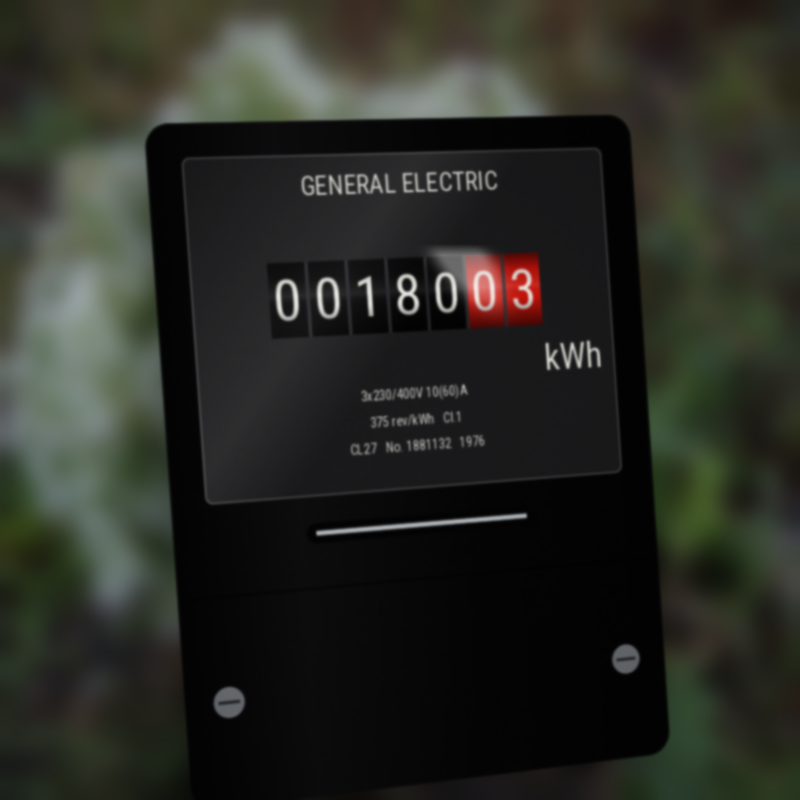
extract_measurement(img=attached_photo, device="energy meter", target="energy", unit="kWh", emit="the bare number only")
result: 180.03
